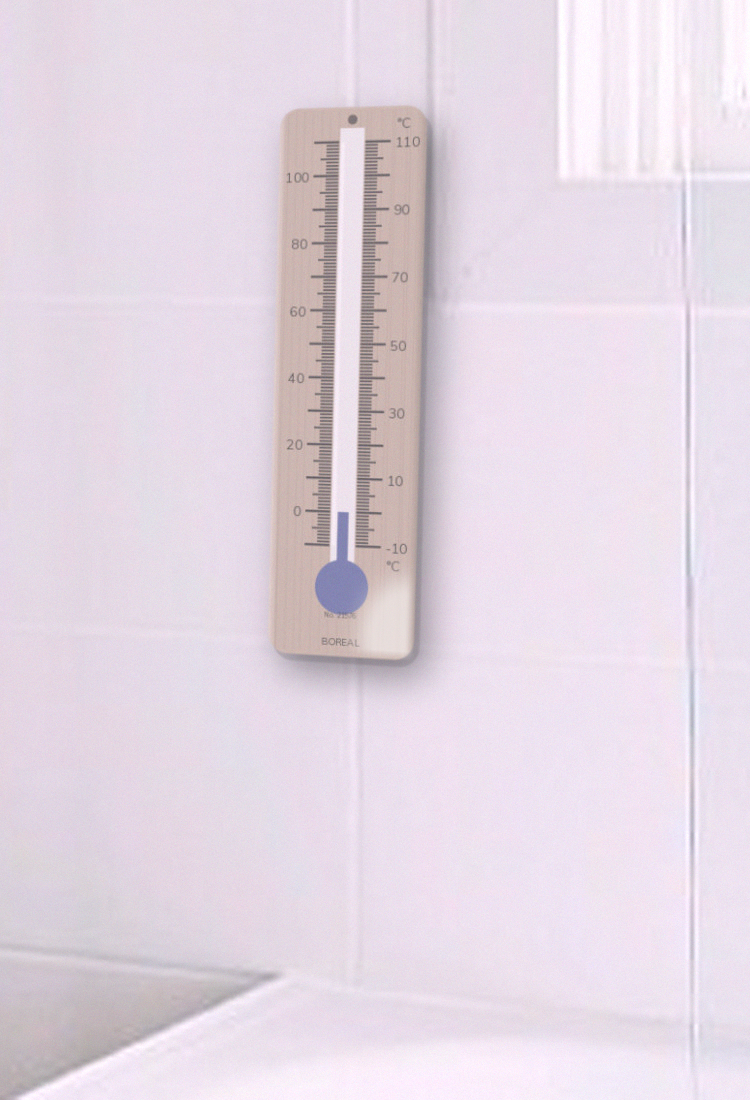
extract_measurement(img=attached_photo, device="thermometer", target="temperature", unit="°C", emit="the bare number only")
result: 0
